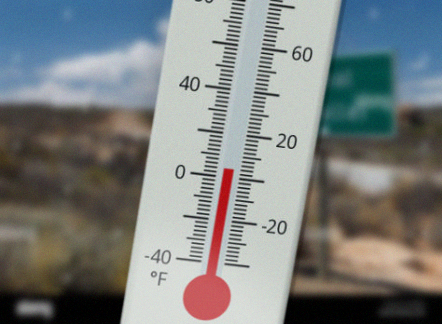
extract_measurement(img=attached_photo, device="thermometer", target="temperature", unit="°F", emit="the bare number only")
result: 4
